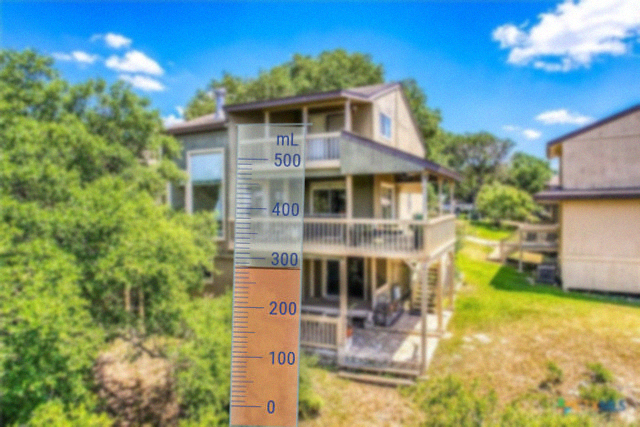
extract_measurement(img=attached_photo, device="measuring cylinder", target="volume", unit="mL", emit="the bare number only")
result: 280
